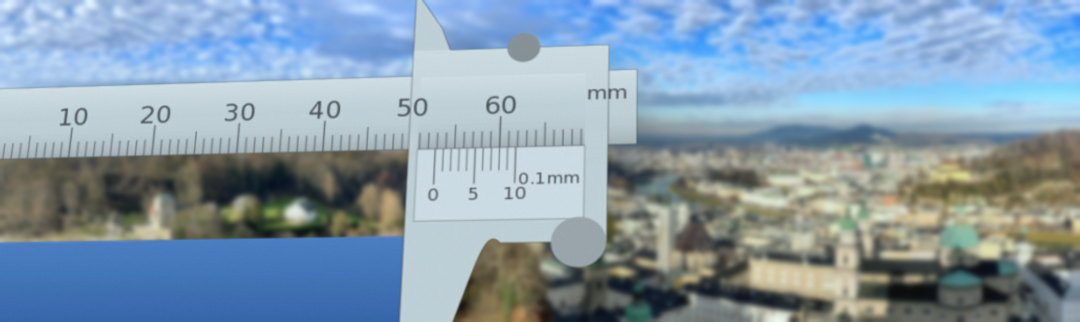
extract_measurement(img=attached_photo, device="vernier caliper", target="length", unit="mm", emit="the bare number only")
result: 52.8
